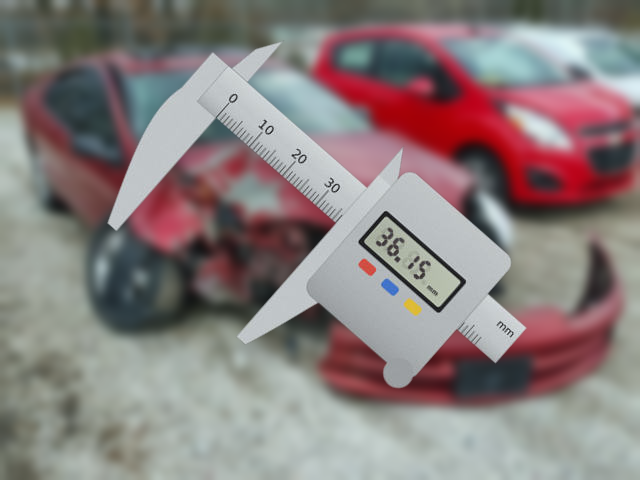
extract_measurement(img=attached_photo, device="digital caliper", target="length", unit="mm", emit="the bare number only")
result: 36.15
